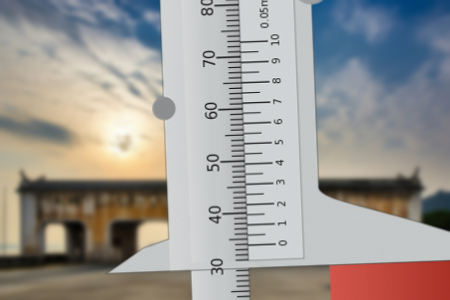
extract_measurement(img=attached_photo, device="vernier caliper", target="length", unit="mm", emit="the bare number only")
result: 33.8
